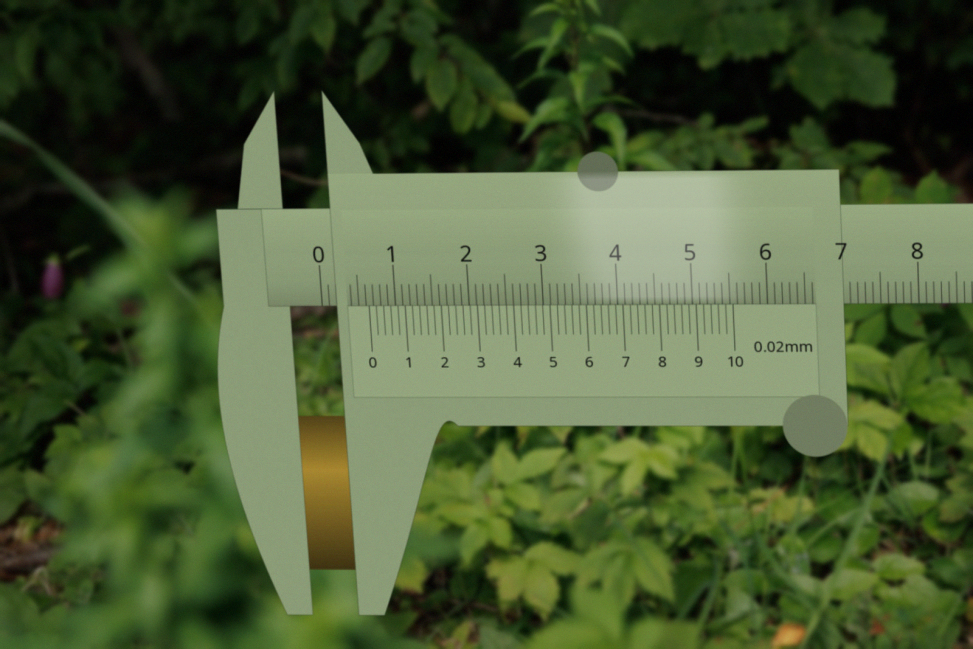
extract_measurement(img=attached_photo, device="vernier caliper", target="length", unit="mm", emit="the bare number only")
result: 6.4
